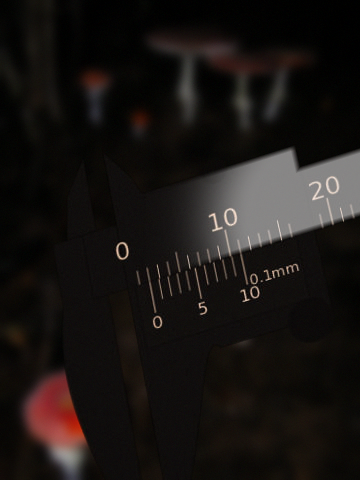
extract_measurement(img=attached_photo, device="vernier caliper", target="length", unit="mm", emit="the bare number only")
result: 2.0
